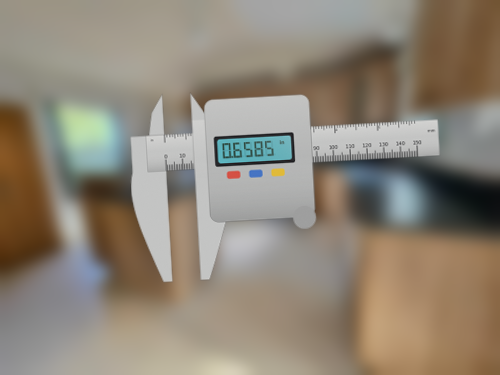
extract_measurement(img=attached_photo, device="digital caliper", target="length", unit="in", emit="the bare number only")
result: 0.6585
